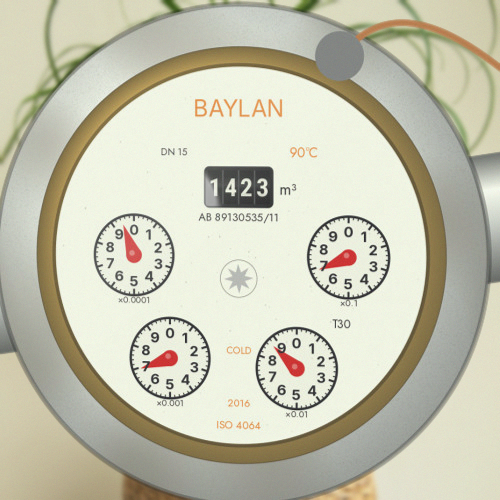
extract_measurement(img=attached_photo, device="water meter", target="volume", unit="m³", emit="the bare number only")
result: 1423.6869
